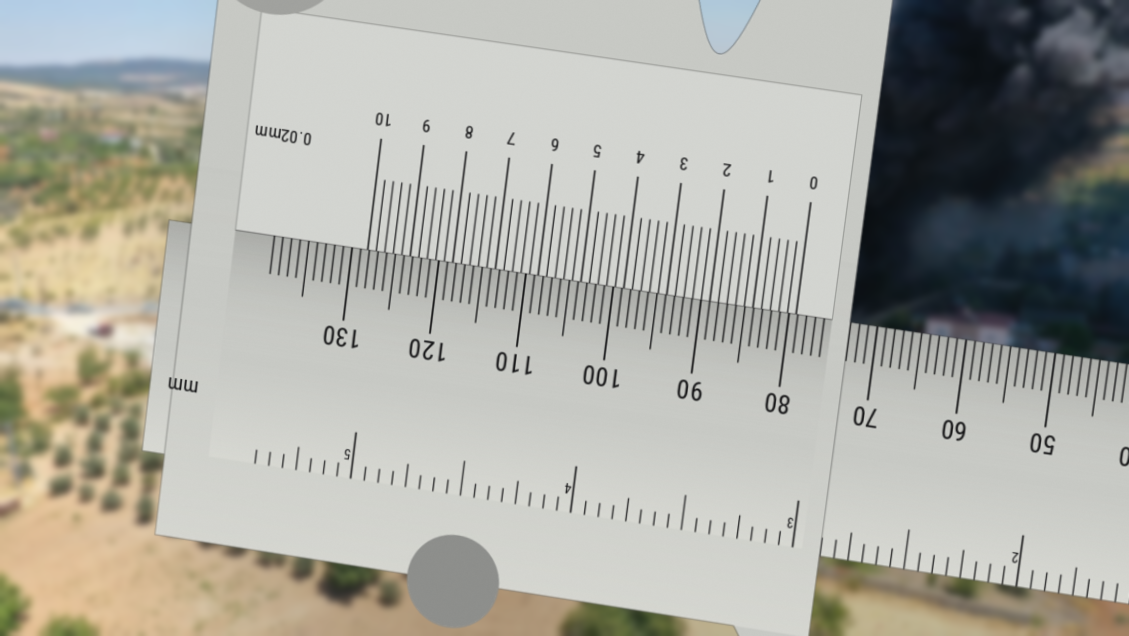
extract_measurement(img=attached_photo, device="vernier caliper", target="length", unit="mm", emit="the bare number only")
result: 79.2
